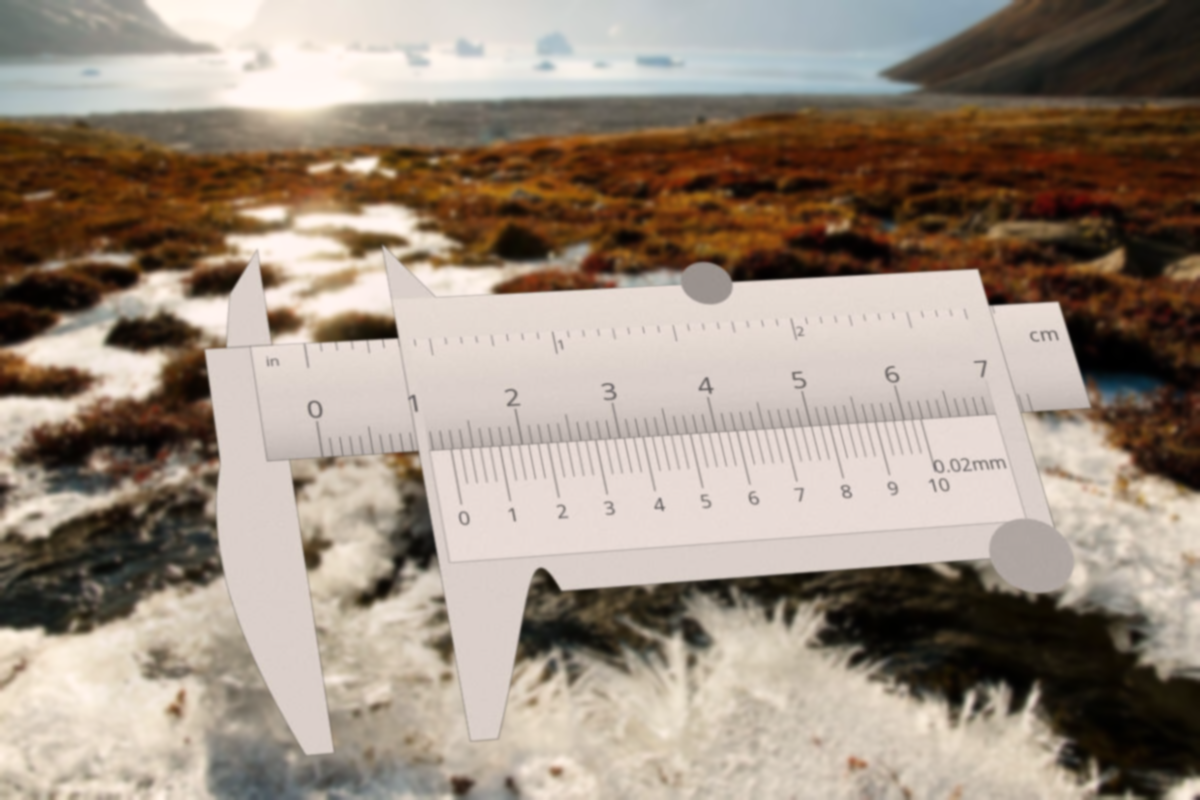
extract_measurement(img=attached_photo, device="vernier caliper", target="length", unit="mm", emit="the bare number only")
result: 12.8
